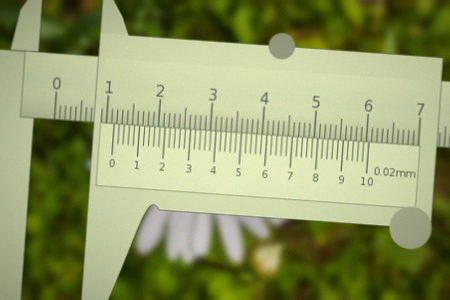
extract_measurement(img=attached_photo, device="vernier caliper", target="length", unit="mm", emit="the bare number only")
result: 11.5
